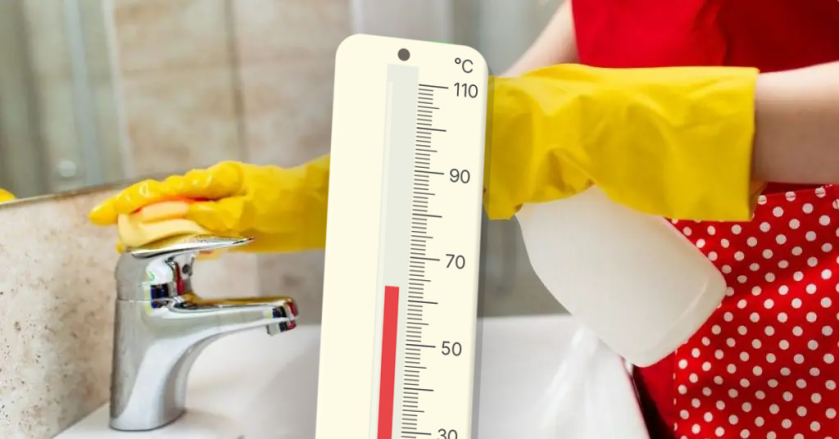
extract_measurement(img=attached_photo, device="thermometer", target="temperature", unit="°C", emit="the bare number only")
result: 63
